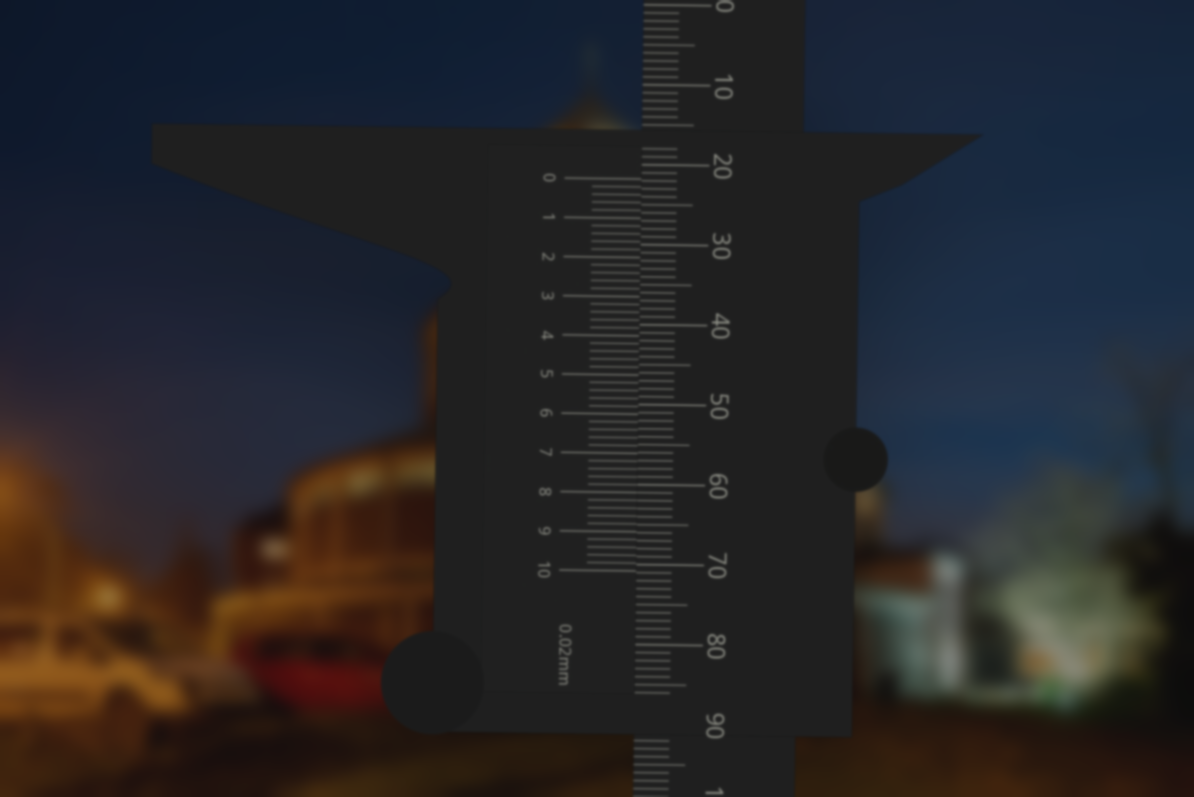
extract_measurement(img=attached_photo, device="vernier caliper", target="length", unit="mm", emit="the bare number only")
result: 21.8
